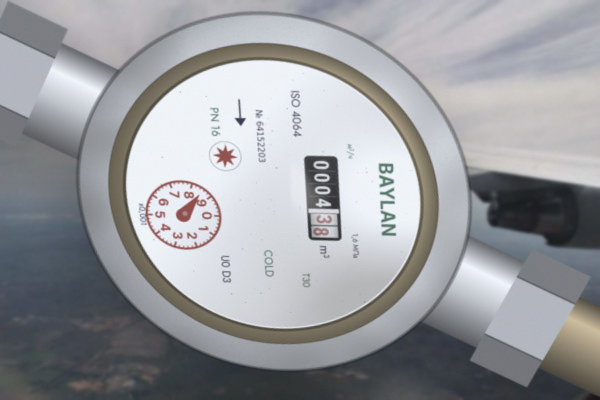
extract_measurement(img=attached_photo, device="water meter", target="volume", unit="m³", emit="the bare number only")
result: 4.378
